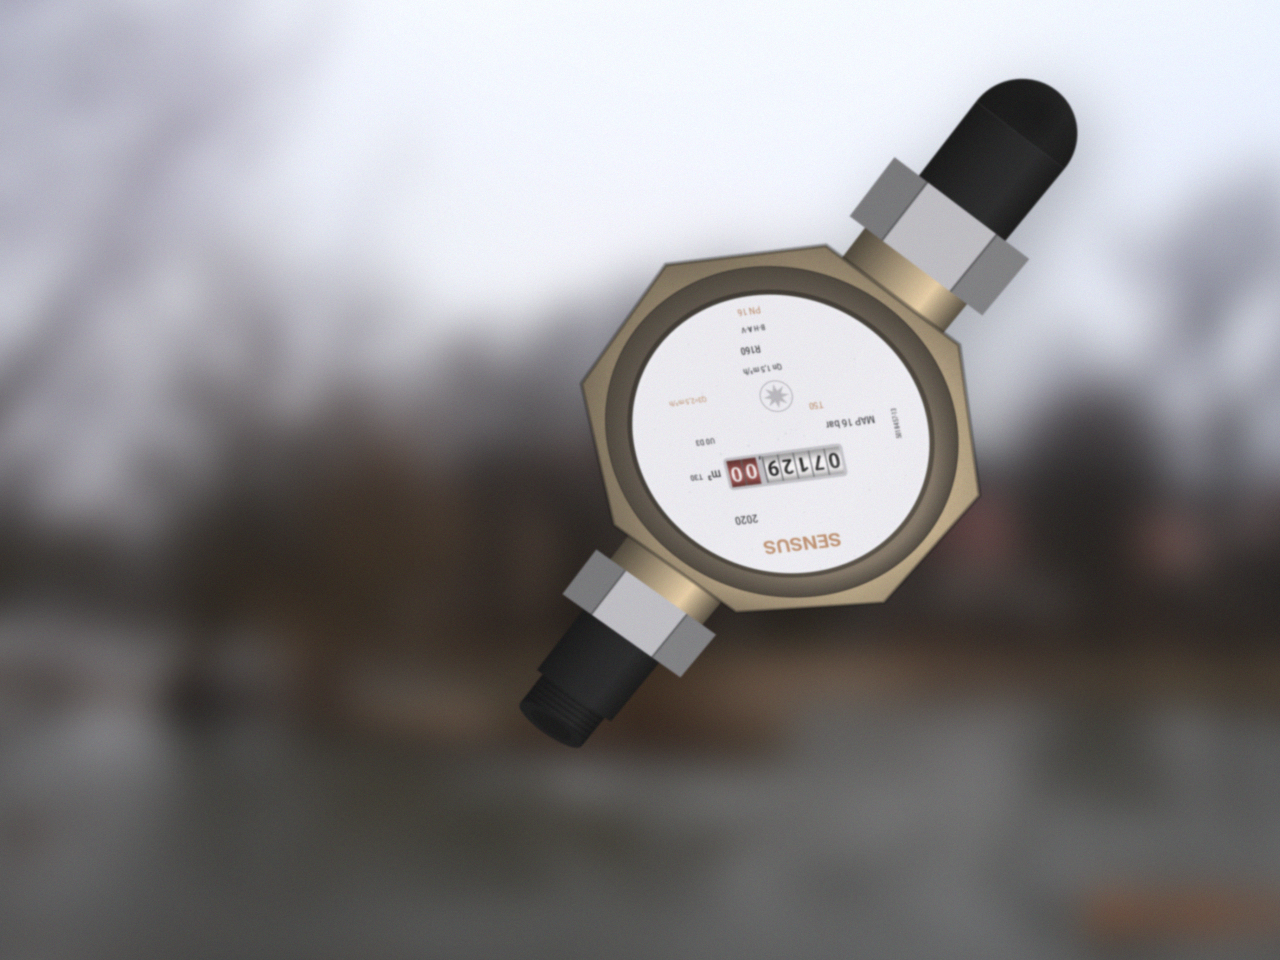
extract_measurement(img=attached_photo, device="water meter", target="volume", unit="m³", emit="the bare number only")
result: 7129.00
